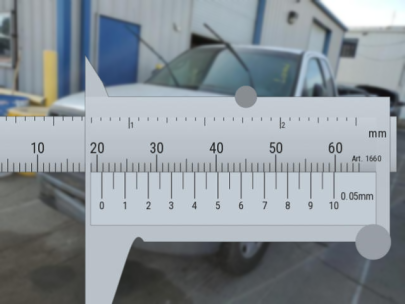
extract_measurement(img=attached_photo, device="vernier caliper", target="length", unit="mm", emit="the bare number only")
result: 20.8
